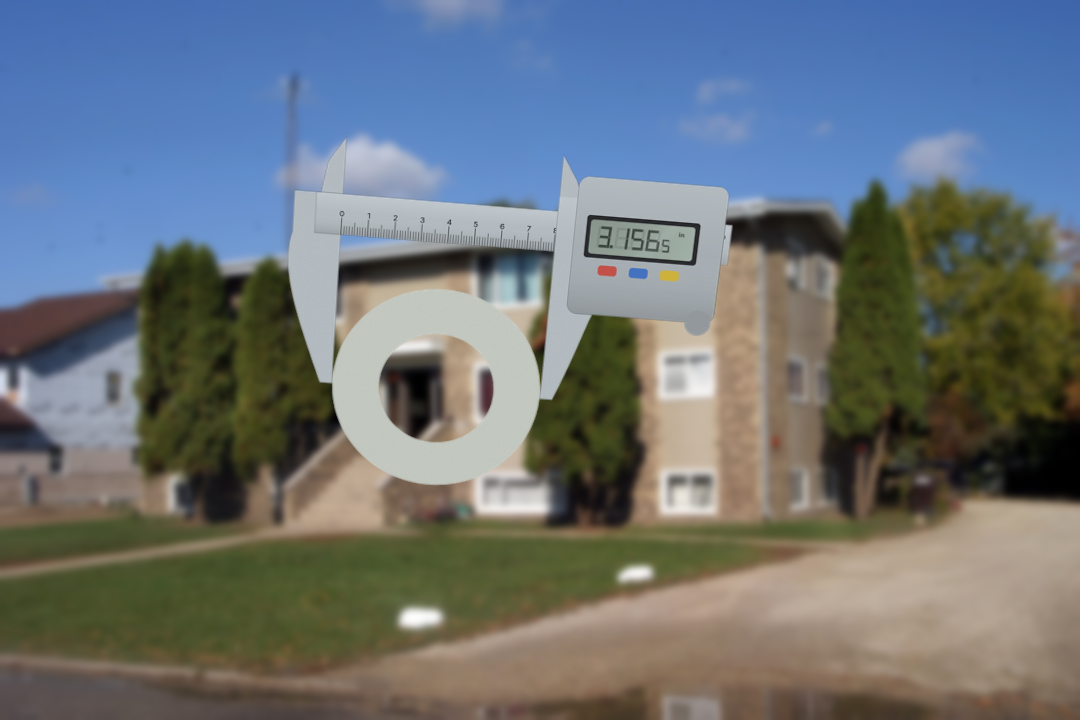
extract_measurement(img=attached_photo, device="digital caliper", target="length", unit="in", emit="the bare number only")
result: 3.1565
